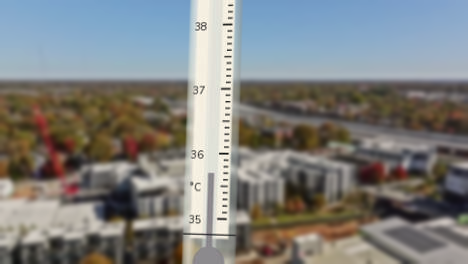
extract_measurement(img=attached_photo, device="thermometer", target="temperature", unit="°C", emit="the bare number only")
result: 35.7
